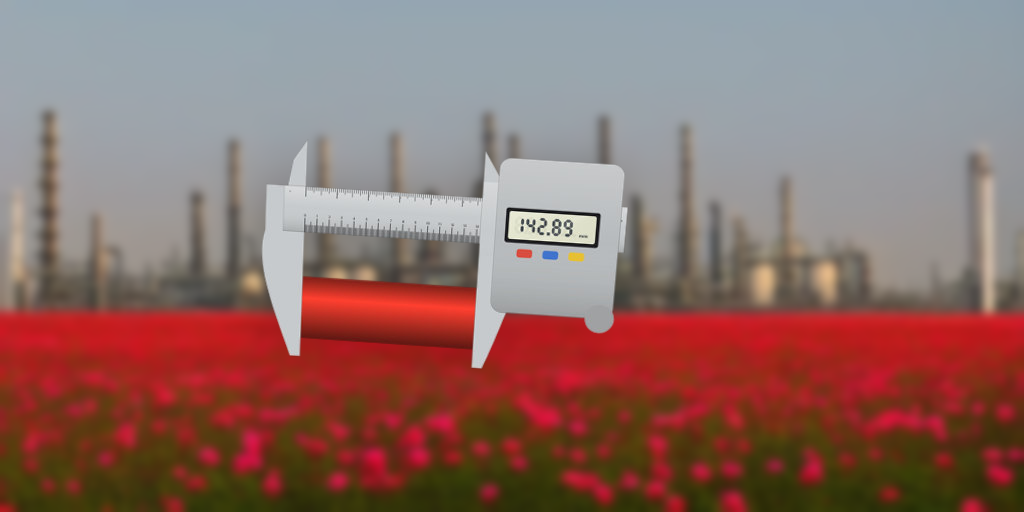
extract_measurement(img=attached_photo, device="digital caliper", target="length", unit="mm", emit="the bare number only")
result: 142.89
